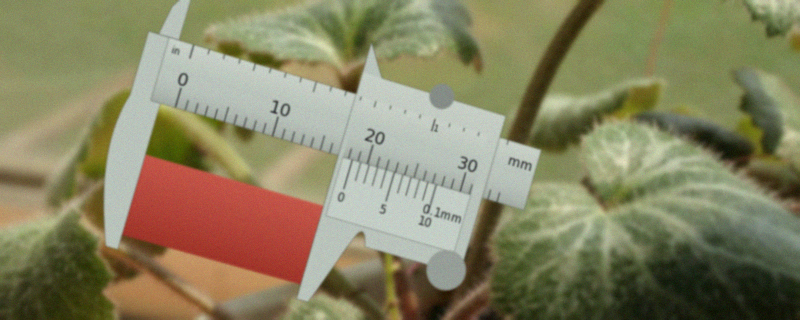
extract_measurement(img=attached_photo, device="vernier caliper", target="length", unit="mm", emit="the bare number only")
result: 18.4
